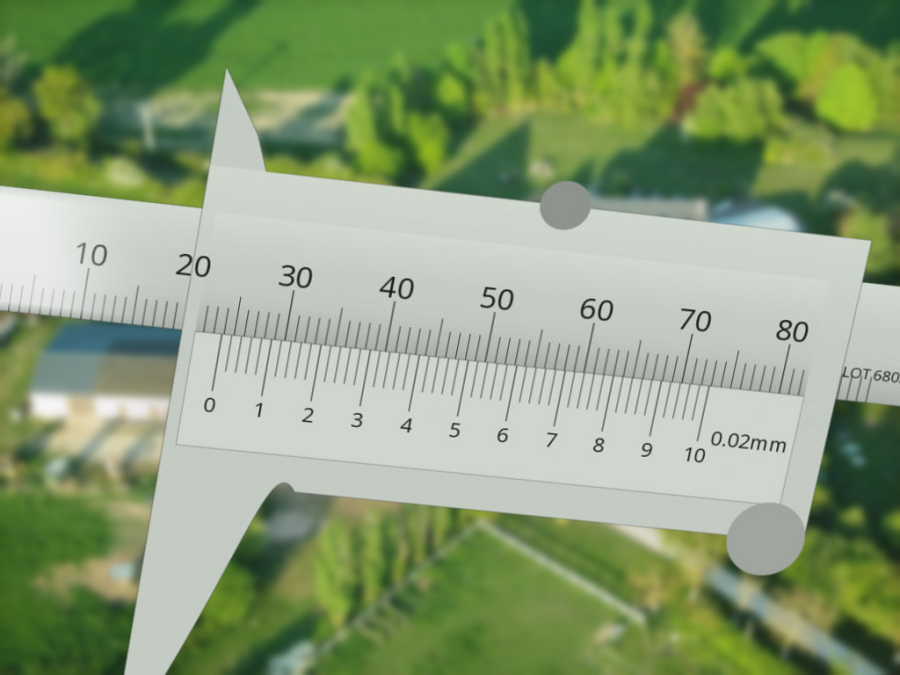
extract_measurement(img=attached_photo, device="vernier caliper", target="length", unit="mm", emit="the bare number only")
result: 23.8
